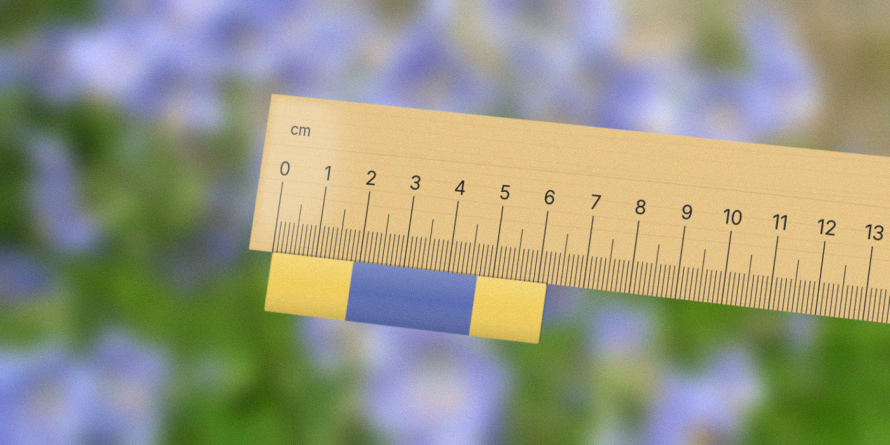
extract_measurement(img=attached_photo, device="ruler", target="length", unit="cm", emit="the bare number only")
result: 6.2
